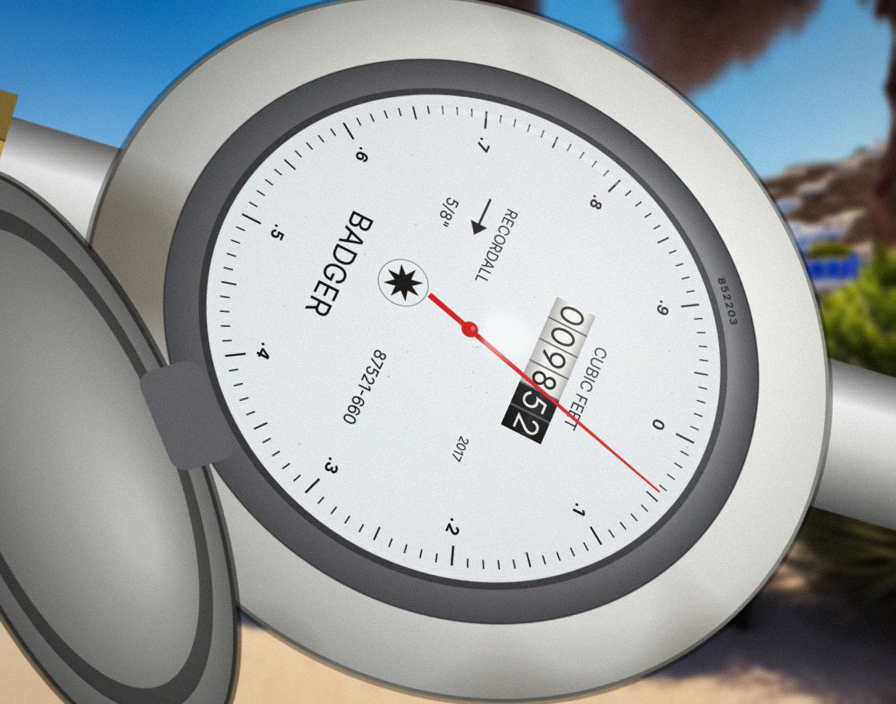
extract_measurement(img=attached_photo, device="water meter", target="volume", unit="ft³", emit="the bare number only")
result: 9852.04
